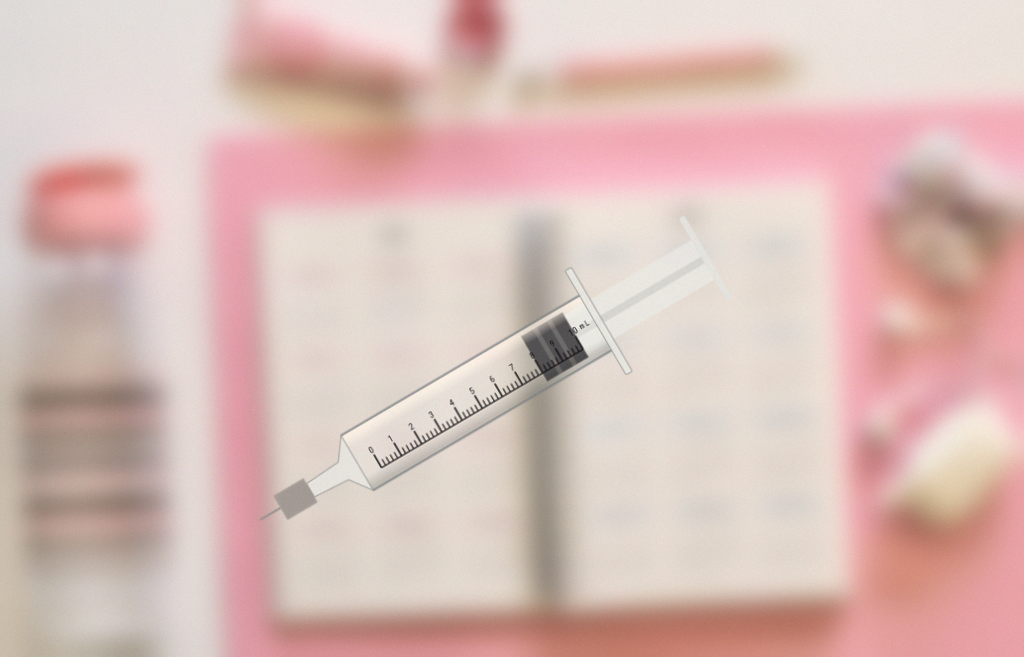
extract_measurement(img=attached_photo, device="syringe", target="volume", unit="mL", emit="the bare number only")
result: 8
